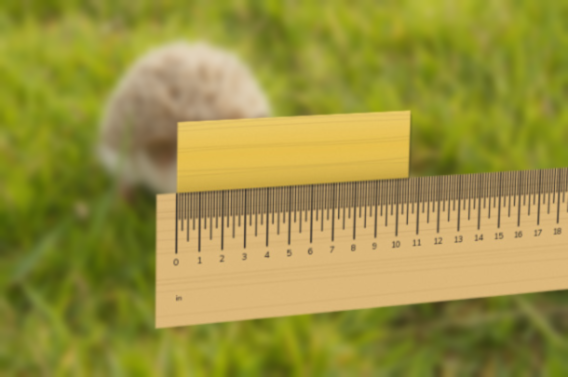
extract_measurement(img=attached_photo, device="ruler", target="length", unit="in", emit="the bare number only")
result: 10.5
